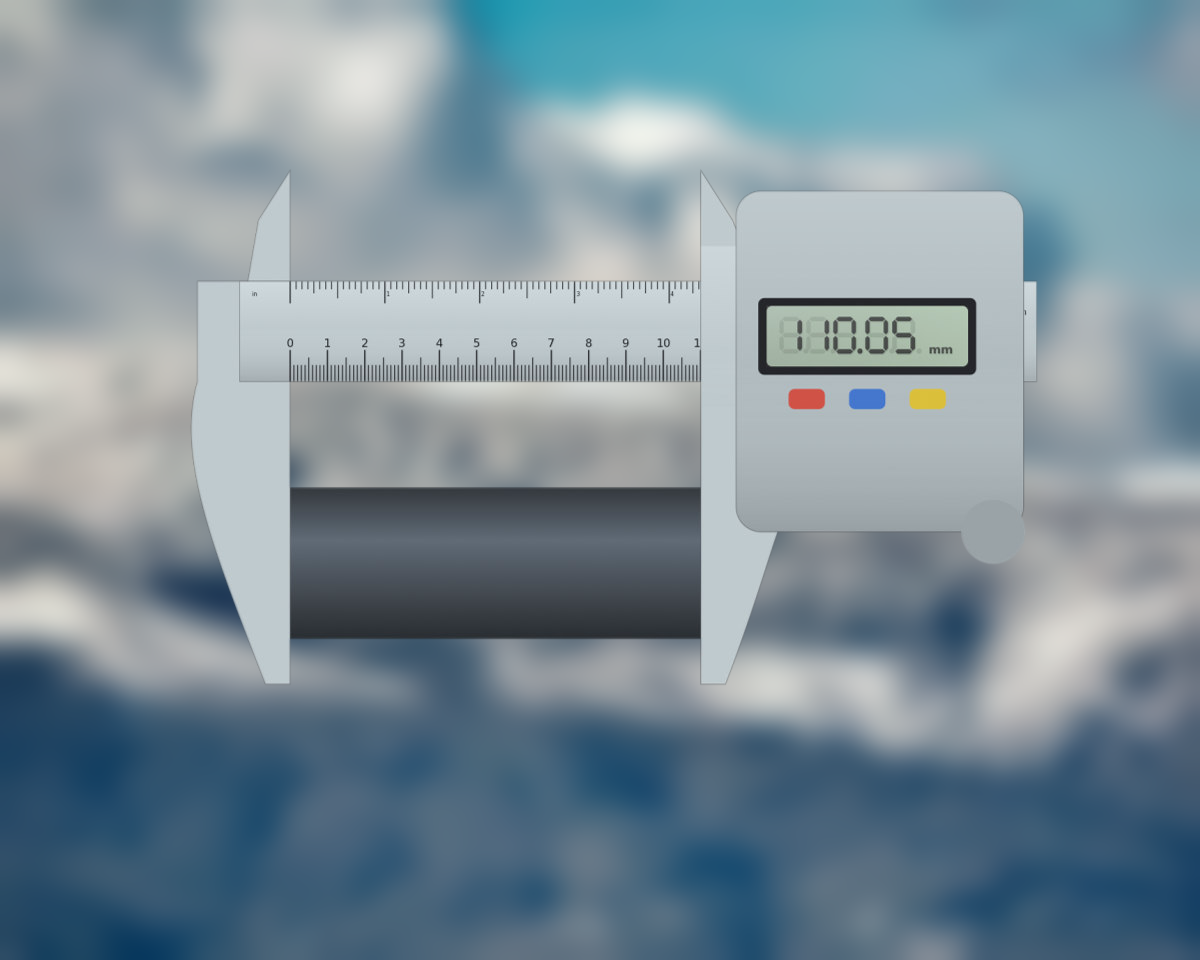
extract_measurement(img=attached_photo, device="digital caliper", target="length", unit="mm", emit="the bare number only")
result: 110.05
